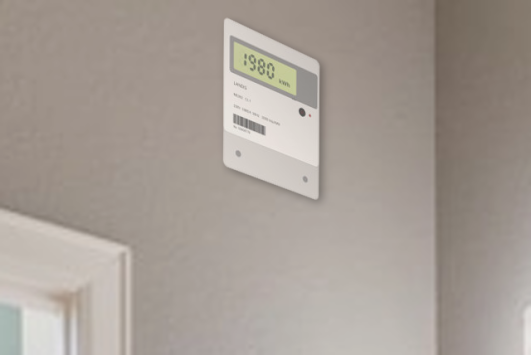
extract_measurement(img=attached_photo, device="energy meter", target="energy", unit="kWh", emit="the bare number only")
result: 1980
